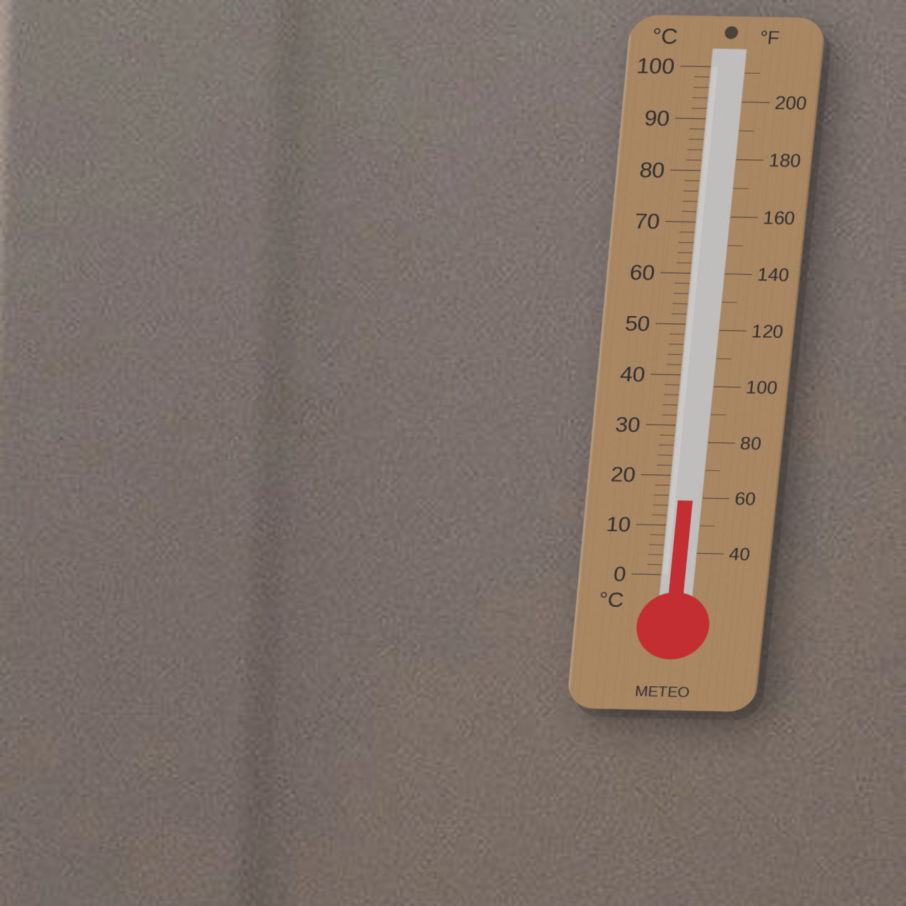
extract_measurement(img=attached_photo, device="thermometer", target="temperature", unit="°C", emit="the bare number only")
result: 15
